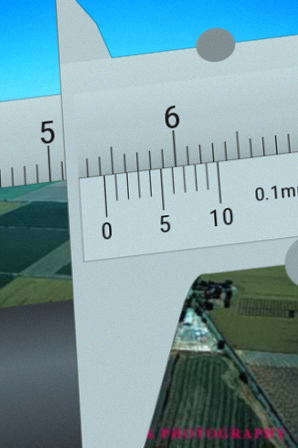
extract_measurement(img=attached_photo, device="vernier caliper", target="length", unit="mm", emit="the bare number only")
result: 54.3
